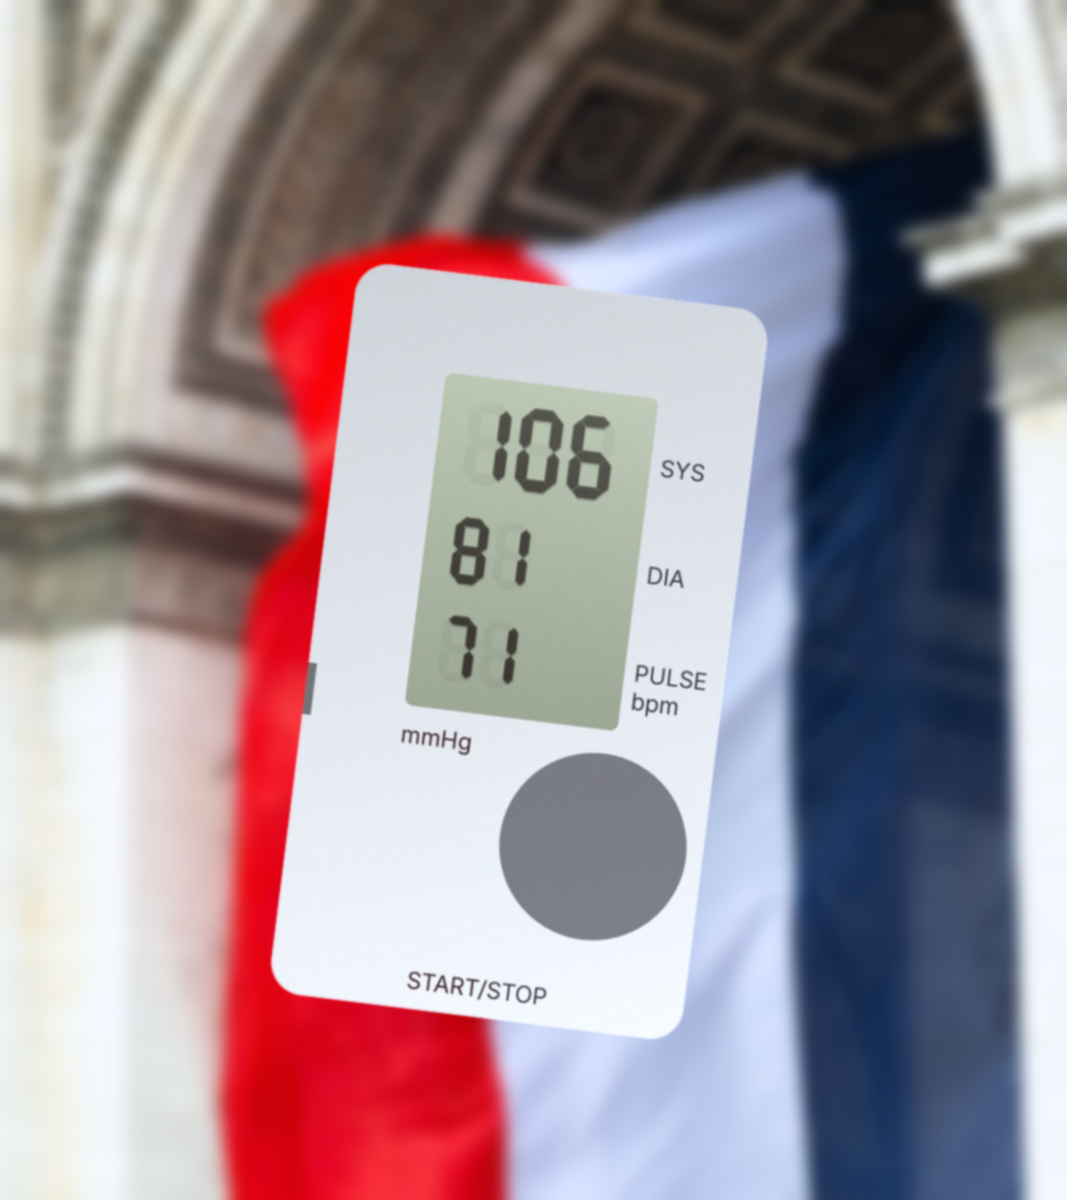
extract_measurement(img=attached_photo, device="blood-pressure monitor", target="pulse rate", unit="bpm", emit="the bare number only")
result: 71
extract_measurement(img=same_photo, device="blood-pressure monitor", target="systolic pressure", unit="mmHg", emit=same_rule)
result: 106
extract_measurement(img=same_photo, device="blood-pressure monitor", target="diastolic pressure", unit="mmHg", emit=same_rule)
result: 81
